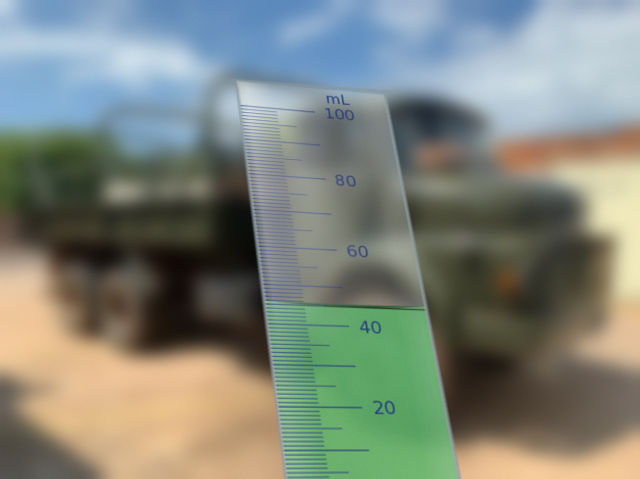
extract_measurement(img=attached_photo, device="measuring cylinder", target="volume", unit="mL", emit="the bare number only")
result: 45
